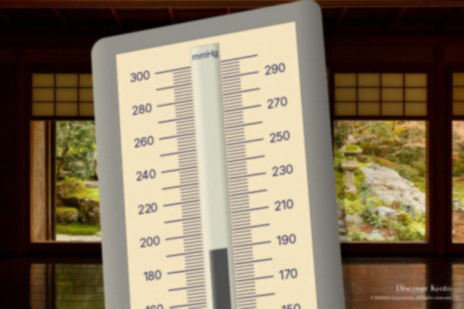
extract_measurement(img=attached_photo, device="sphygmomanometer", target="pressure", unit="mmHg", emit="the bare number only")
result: 190
